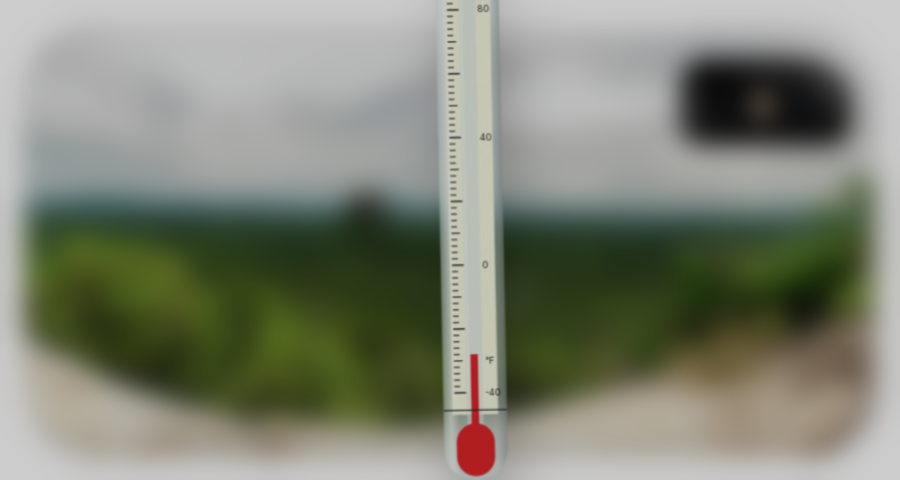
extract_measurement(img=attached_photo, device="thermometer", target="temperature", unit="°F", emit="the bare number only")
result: -28
